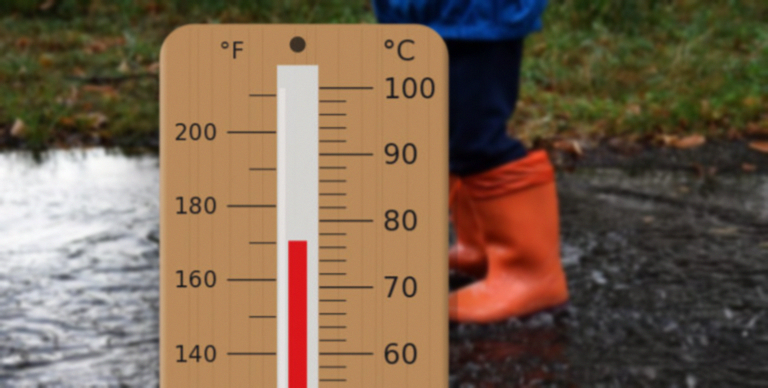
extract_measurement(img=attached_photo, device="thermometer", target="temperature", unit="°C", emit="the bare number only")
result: 77
